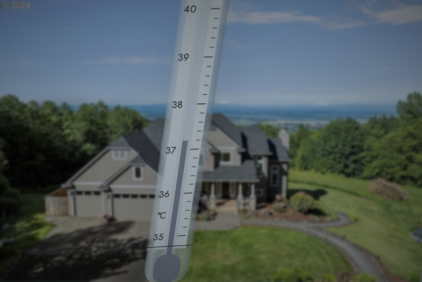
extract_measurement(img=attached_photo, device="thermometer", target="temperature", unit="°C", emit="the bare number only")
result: 37.2
